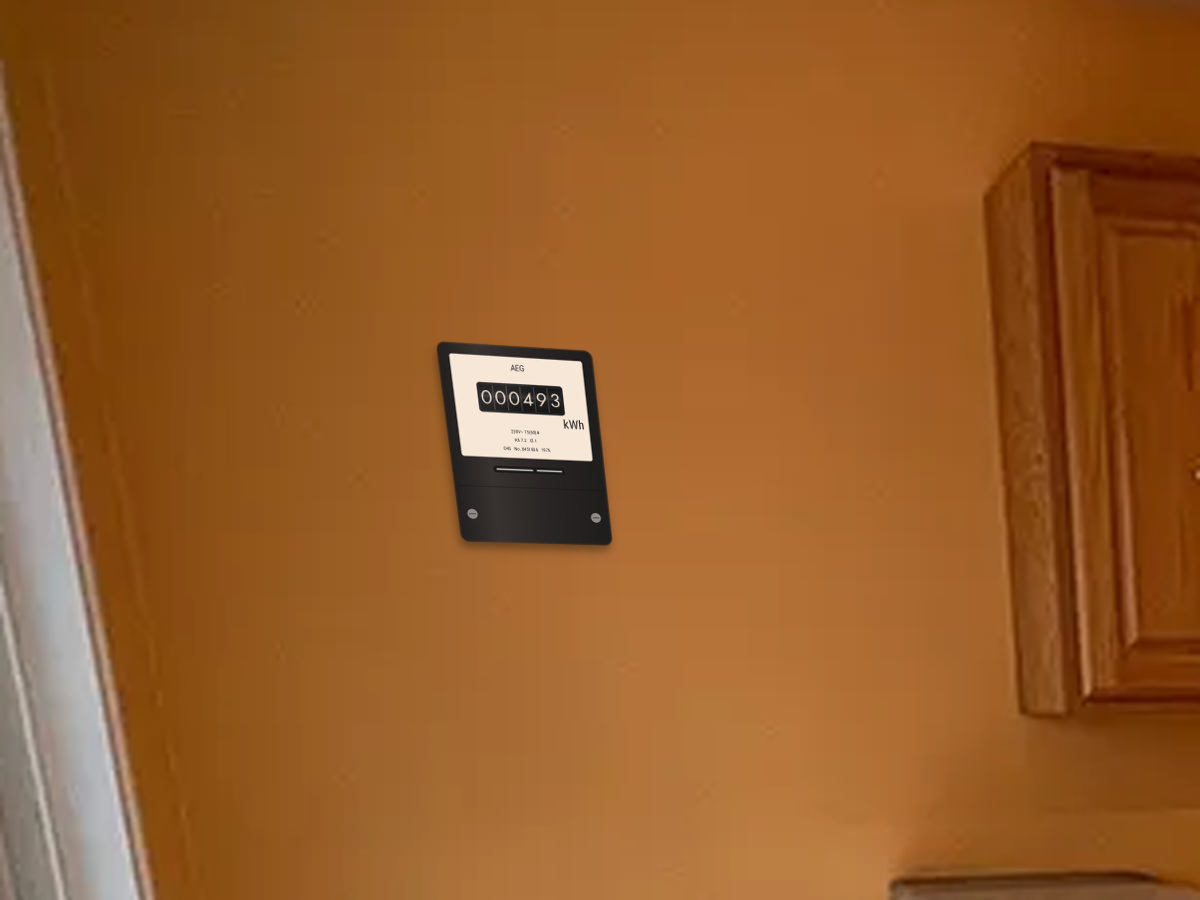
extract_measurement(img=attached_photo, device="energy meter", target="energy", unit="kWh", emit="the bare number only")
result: 493
